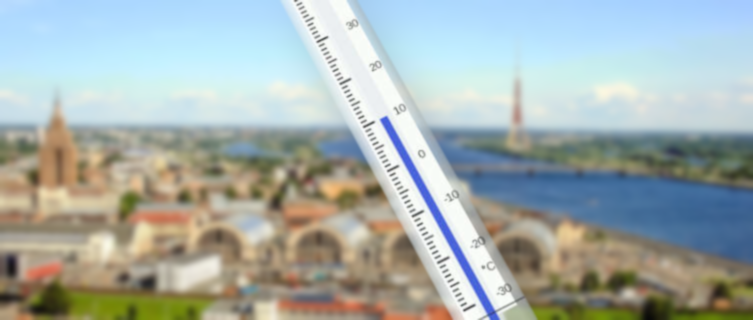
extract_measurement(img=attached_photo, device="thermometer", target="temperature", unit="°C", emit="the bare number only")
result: 10
